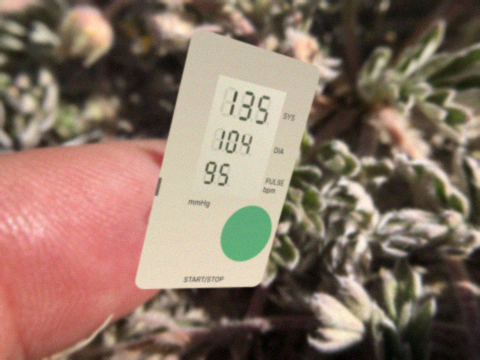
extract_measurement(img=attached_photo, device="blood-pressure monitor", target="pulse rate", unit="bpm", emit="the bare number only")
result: 95
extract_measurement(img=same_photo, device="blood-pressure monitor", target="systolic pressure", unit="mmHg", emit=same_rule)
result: 135
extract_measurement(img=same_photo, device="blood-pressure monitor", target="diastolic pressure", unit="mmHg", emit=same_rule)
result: 104
